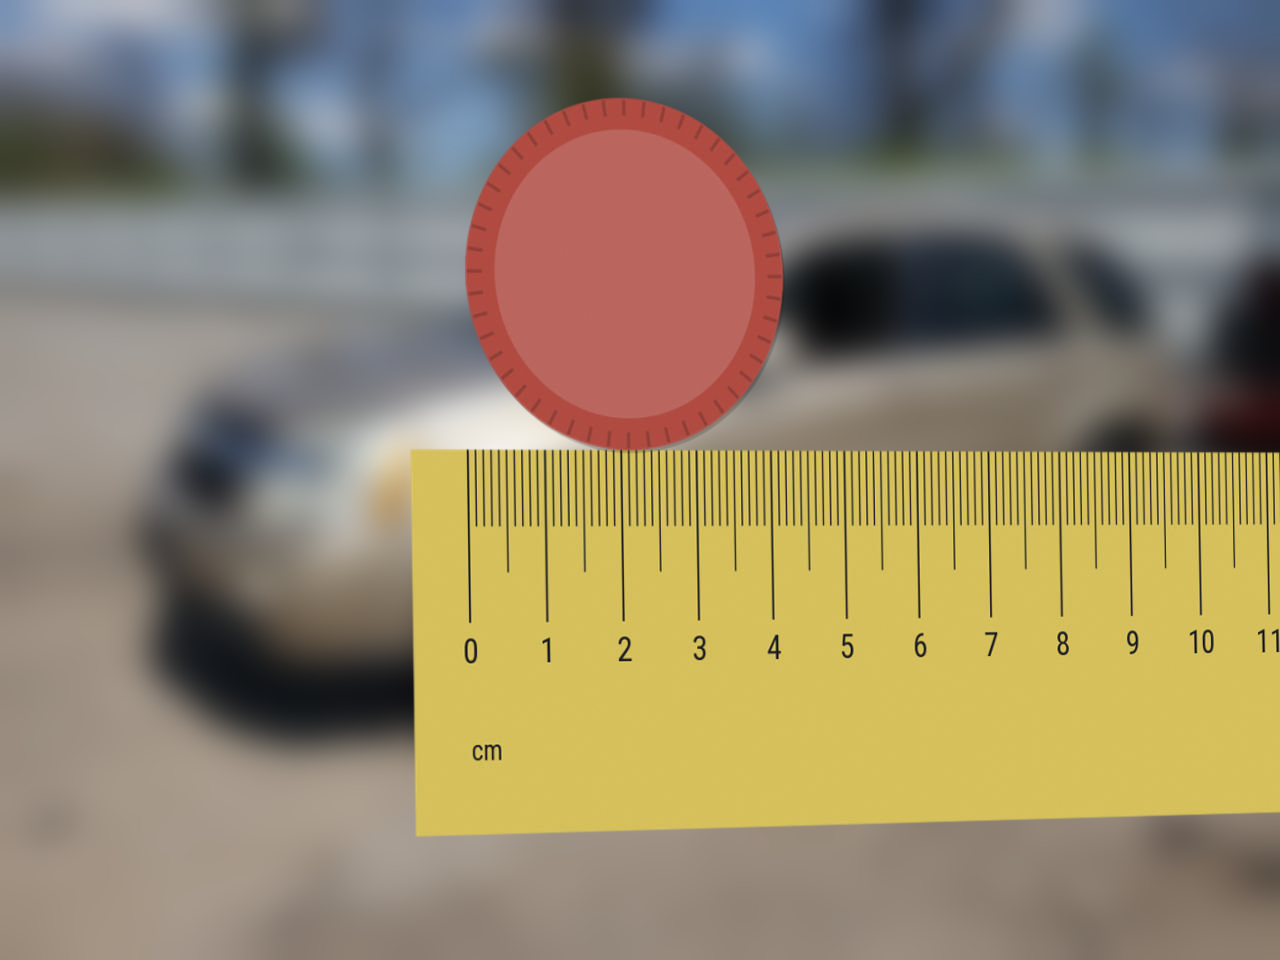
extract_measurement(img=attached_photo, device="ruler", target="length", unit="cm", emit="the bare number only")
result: 4.2
